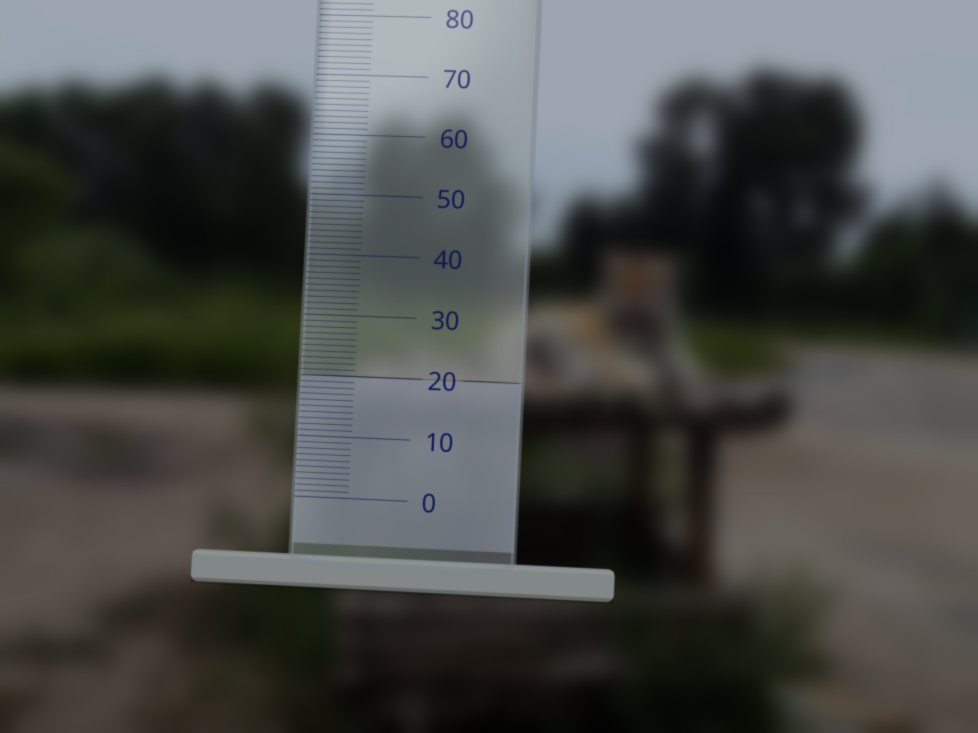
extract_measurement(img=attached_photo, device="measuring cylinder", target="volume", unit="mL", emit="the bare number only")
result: 20
